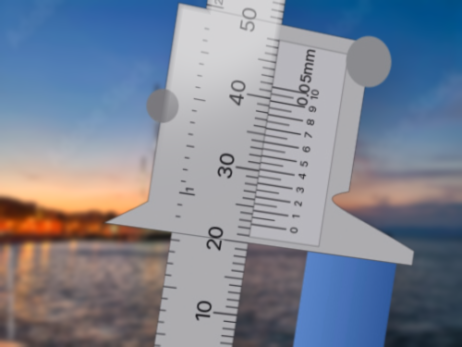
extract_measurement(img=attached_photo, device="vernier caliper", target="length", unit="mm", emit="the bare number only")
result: 22.6
